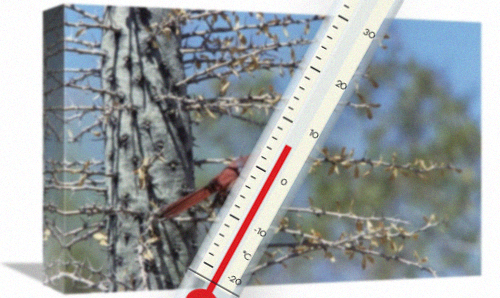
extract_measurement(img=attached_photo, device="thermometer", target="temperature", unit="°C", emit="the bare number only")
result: 6
